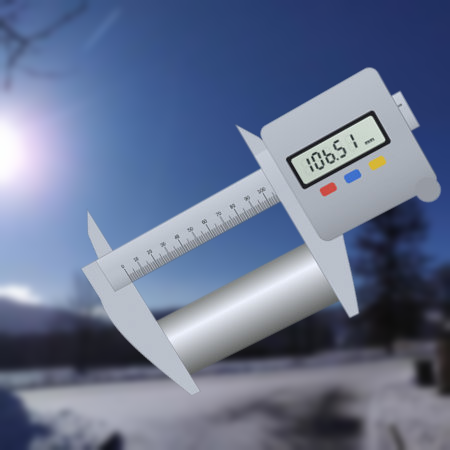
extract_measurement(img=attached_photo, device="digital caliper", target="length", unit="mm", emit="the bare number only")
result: 106.51
